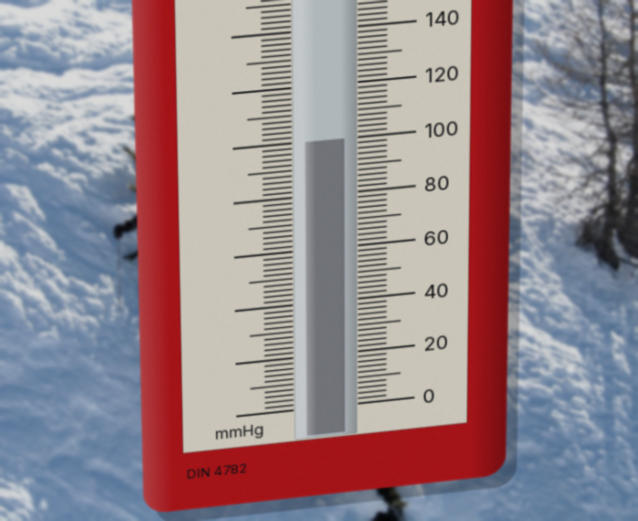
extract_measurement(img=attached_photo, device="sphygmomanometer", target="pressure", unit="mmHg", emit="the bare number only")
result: 100
